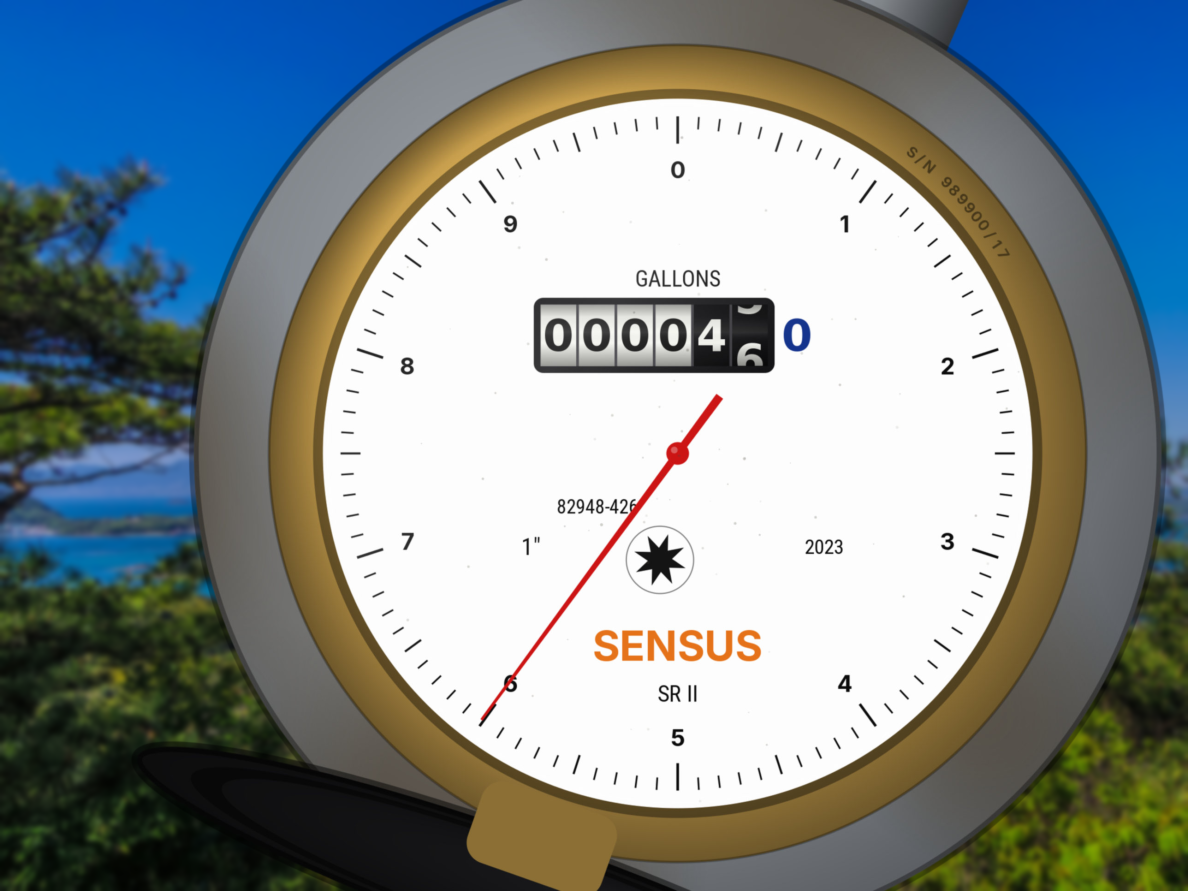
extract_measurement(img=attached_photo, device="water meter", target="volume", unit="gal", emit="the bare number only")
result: 456.0
